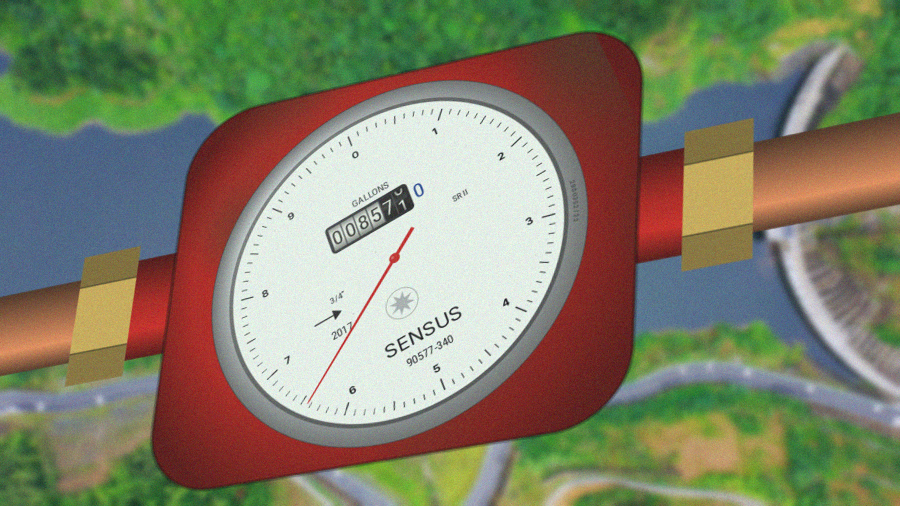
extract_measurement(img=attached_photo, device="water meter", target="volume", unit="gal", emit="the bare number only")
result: 85706.4
